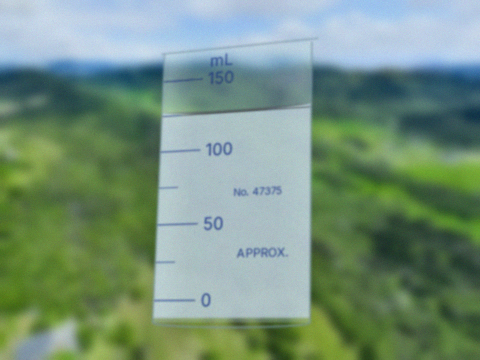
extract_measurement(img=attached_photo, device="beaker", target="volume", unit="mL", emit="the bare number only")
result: 125
